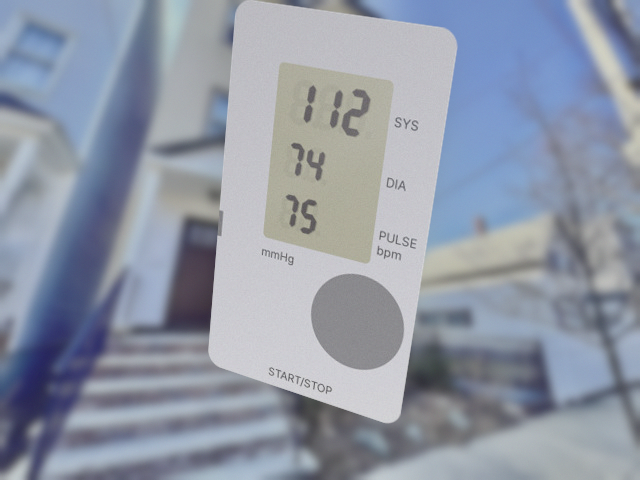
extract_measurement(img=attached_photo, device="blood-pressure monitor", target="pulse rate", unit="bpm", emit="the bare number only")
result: 75
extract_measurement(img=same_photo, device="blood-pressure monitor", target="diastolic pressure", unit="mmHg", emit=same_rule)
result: 74
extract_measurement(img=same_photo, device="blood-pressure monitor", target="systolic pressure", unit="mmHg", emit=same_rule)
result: 112
